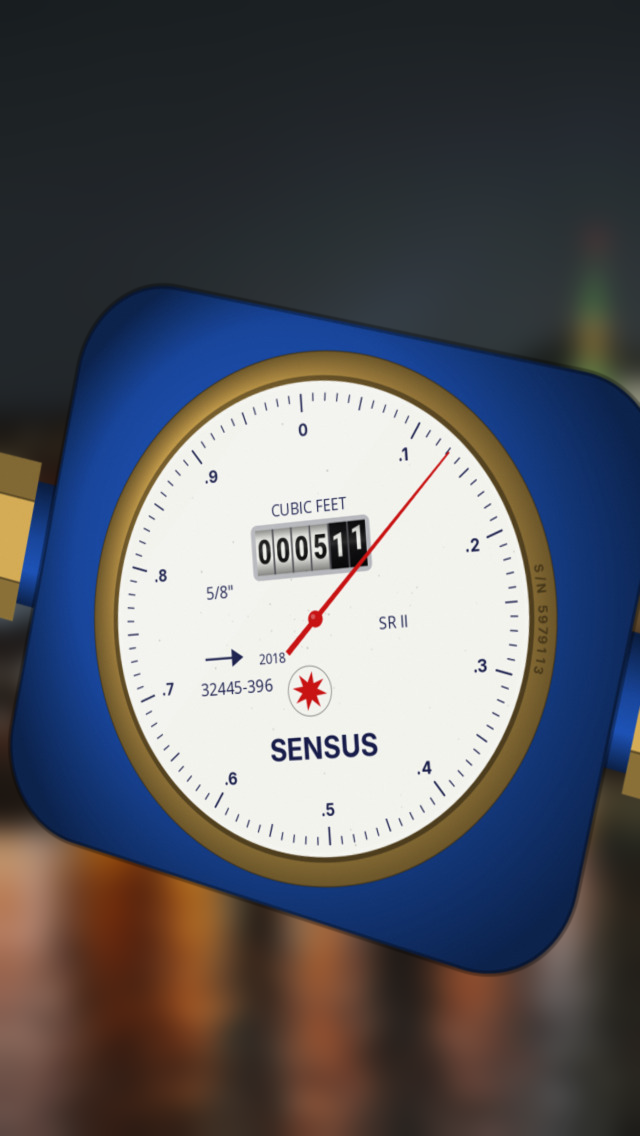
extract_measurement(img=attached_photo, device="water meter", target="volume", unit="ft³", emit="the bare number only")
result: 511.13
